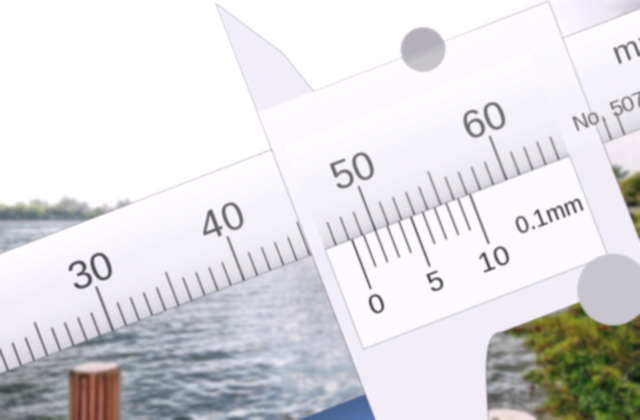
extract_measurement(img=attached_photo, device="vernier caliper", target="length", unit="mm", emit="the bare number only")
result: 48.2
